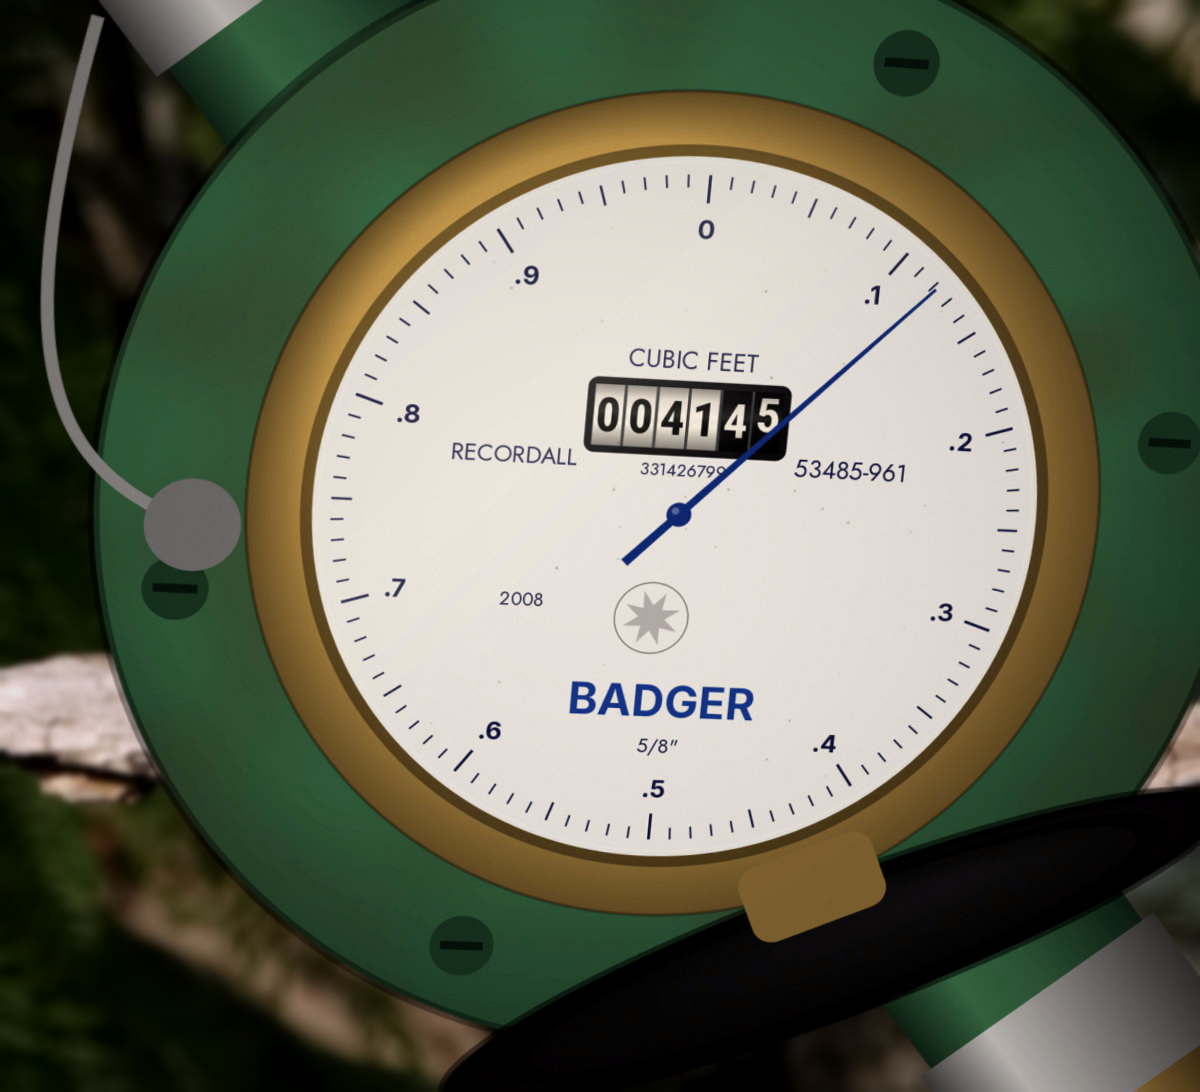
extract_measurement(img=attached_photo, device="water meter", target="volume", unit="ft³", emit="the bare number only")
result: 4145.12
